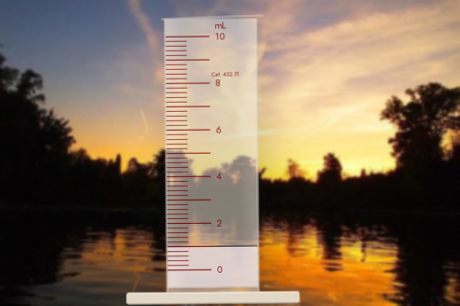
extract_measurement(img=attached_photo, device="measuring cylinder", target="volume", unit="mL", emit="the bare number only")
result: 1
